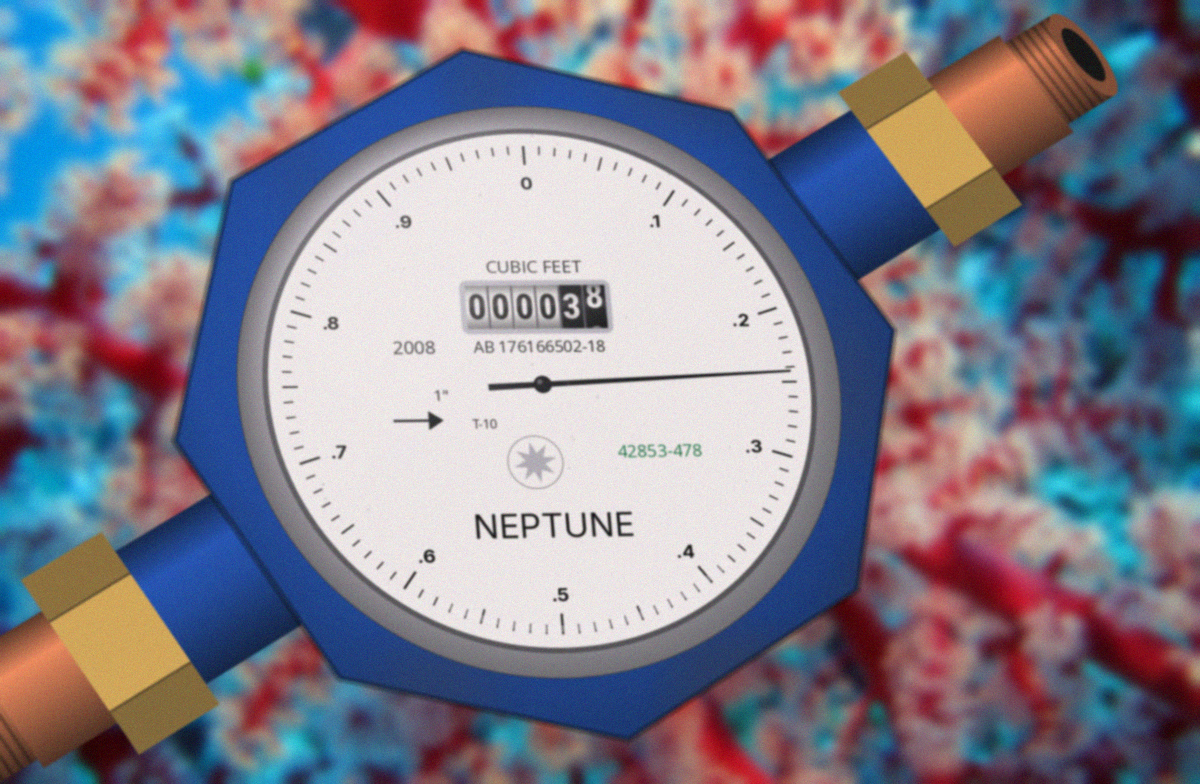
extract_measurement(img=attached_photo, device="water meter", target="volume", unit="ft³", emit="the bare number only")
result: 38.24
